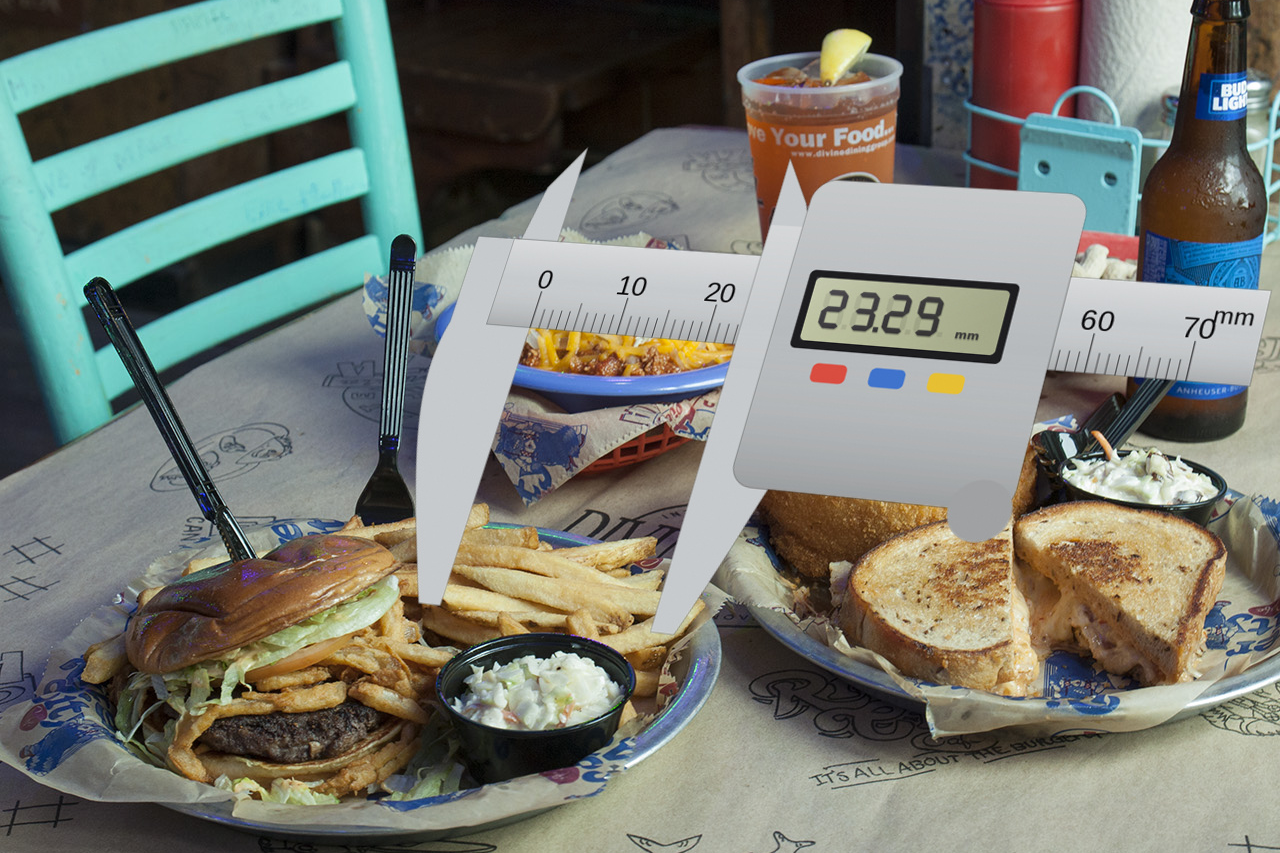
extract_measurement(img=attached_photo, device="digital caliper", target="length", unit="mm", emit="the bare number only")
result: 23.29
